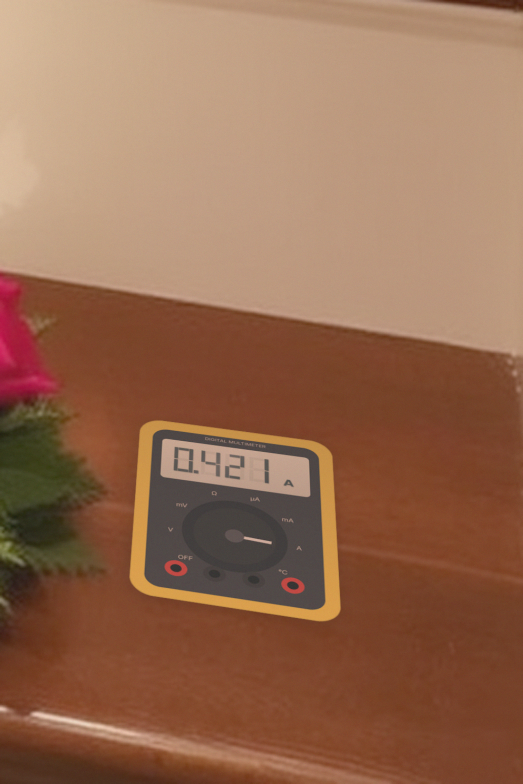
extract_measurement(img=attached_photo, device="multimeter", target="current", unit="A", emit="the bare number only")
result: 0.421
